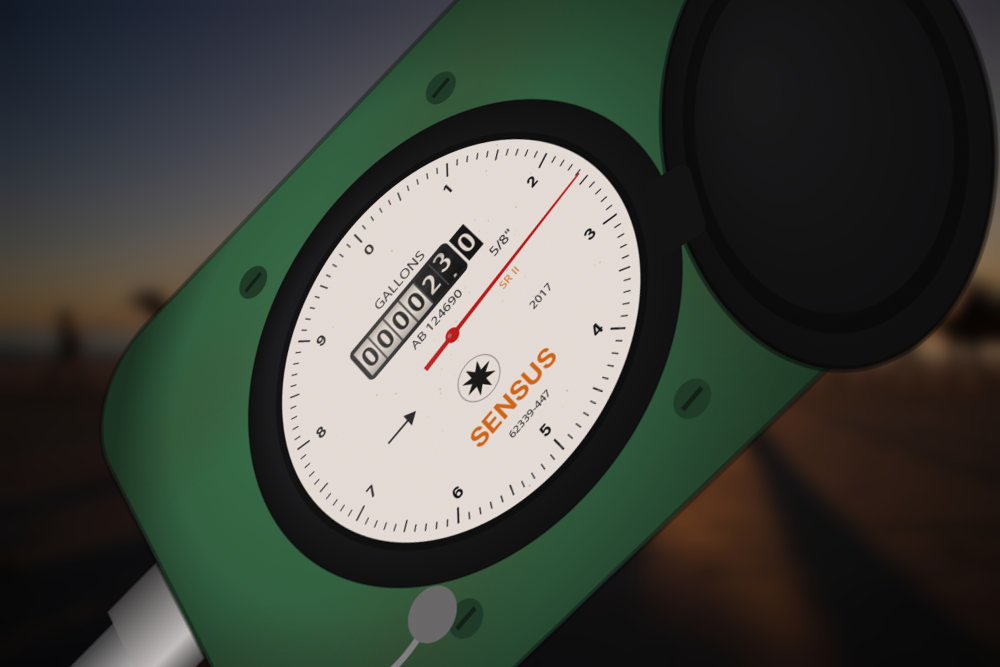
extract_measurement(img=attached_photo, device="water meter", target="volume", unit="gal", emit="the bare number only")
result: 232.4
